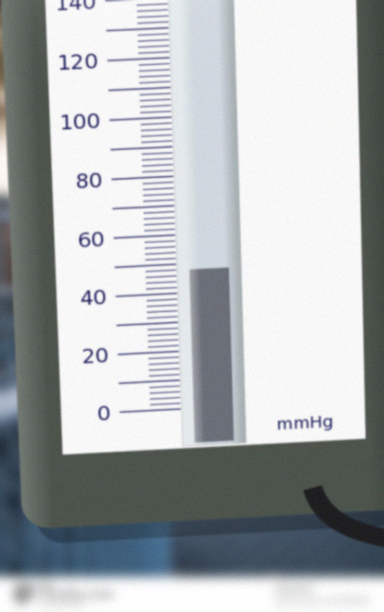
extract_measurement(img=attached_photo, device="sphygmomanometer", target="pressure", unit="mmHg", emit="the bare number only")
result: 48
